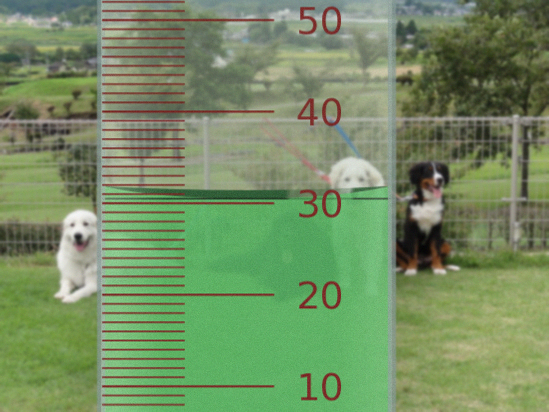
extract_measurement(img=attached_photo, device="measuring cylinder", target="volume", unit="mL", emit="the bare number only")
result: 30.5
